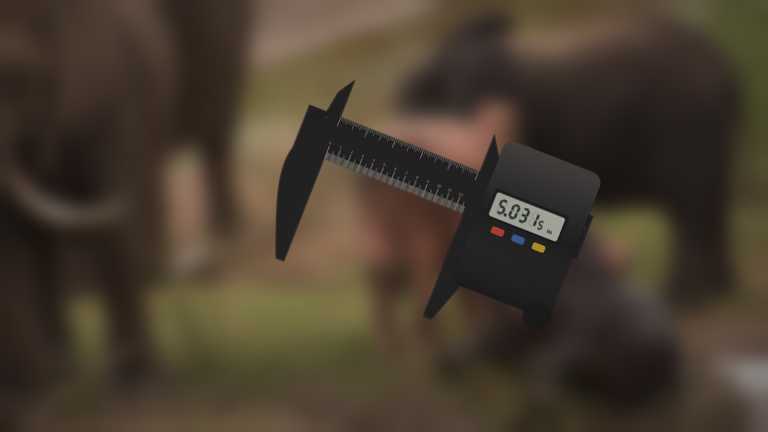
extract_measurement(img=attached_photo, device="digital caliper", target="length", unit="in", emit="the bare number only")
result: 5.0315
